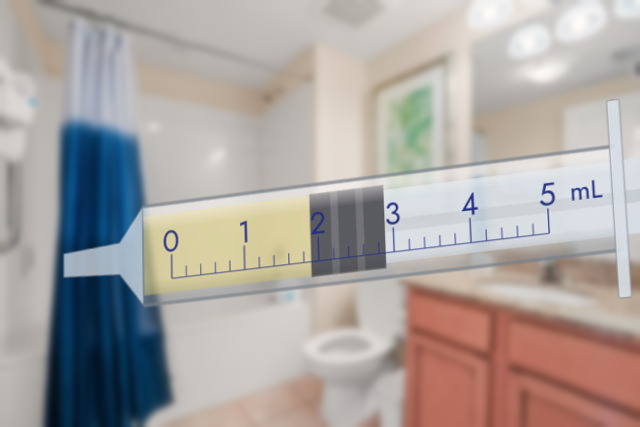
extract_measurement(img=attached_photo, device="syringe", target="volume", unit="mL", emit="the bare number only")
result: 1.9
